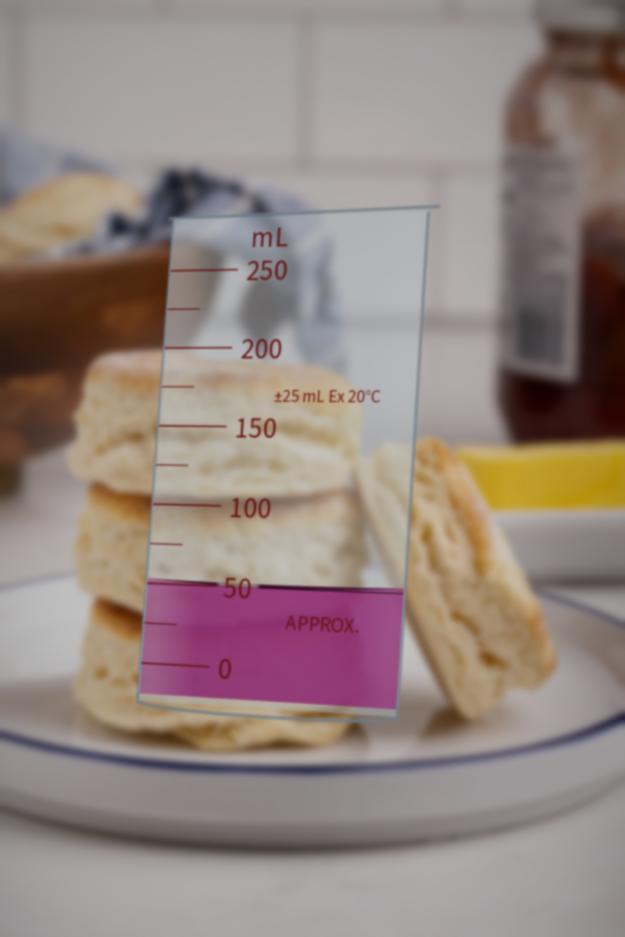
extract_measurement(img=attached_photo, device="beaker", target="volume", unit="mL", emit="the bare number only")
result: 50
